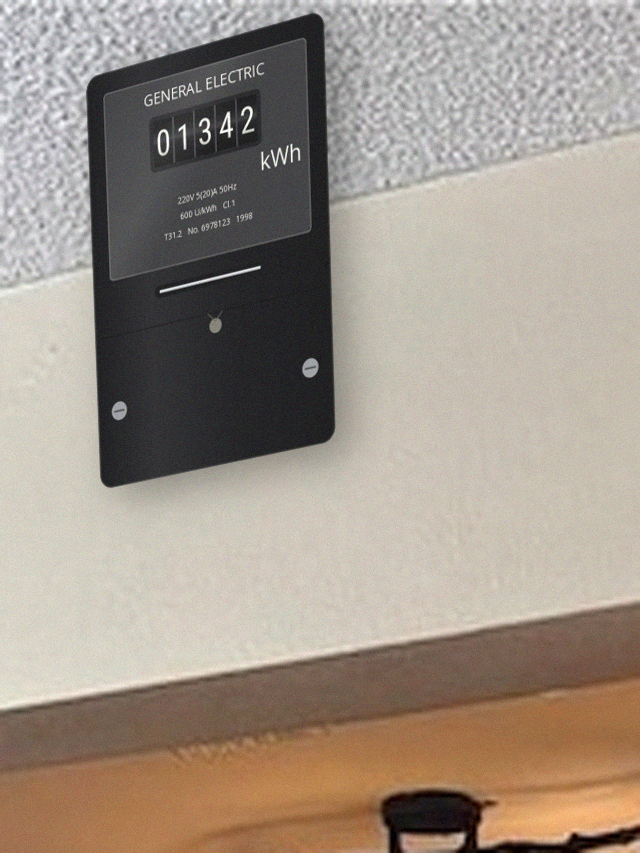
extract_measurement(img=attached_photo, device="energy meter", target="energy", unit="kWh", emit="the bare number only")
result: 1342
